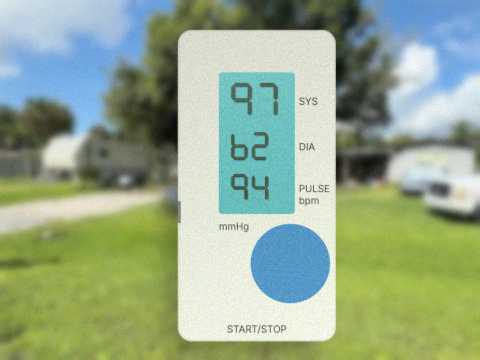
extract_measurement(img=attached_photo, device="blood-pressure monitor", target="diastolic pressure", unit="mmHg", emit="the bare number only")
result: 62
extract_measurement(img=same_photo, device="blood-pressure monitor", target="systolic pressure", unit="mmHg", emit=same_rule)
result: 97
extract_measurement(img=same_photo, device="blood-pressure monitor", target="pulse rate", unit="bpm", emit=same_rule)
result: 94
